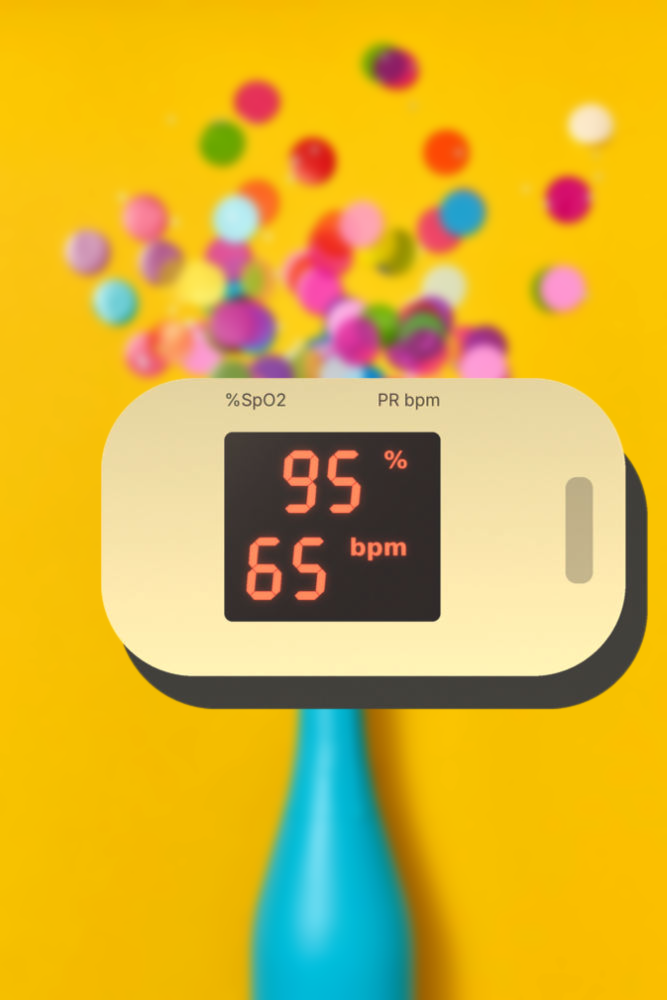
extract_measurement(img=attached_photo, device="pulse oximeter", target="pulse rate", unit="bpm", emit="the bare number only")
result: 65
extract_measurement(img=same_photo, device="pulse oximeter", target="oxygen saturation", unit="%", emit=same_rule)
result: 95
